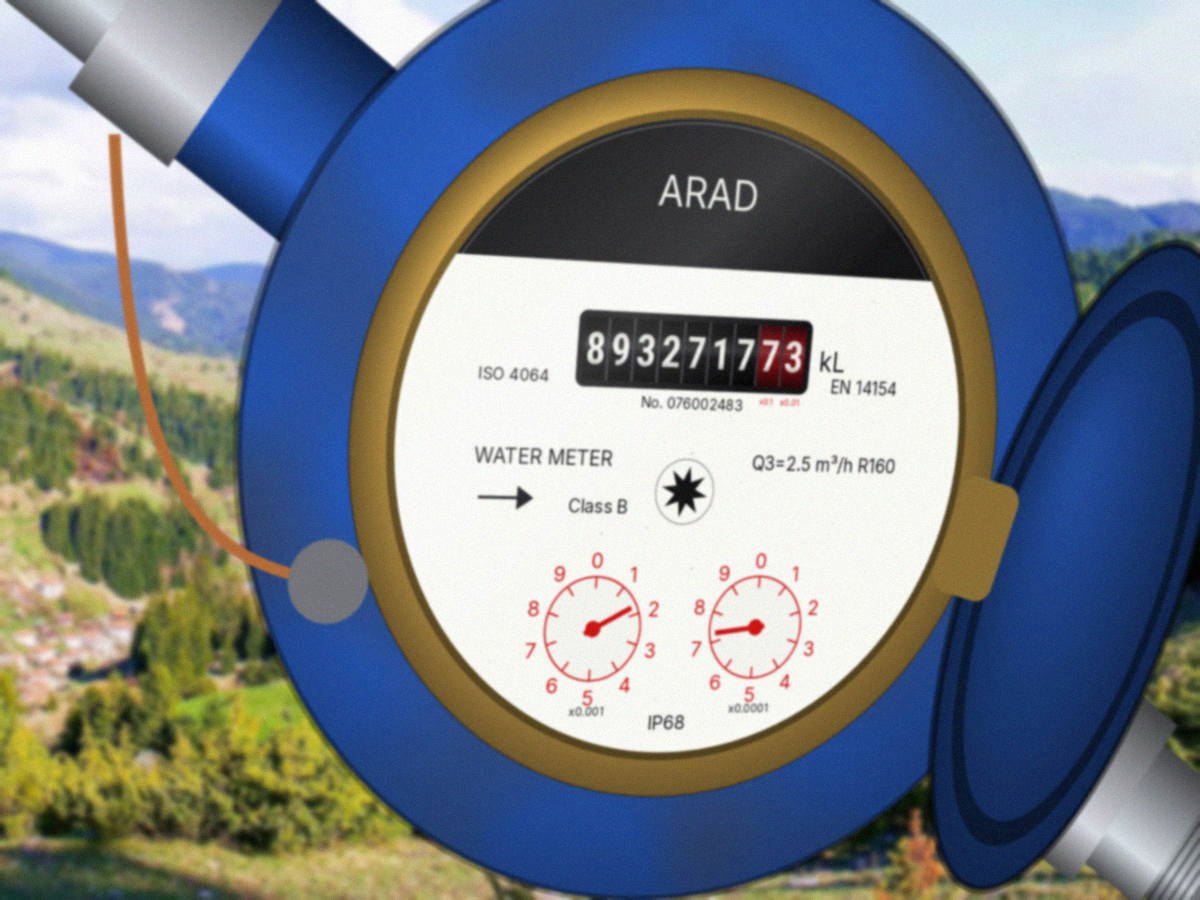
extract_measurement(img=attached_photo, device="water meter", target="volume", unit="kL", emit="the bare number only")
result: 8932717.7317
